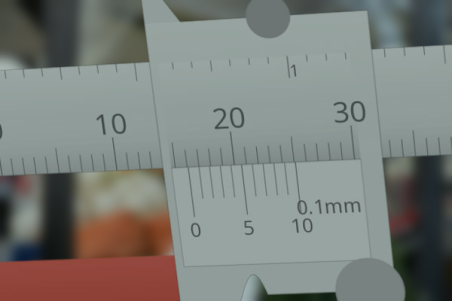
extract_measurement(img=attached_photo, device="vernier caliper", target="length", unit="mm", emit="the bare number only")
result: 16.1
